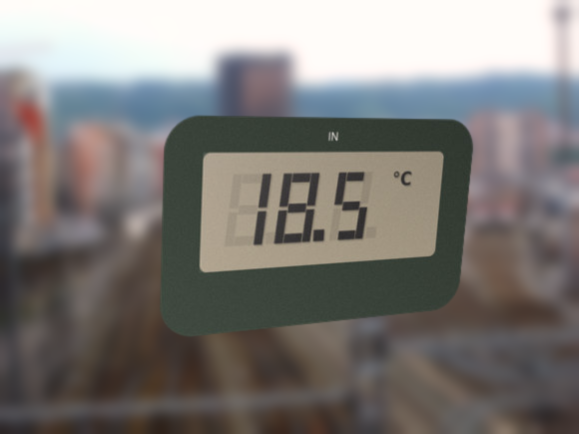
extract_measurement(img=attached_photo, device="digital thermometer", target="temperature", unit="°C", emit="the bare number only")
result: 18.5
